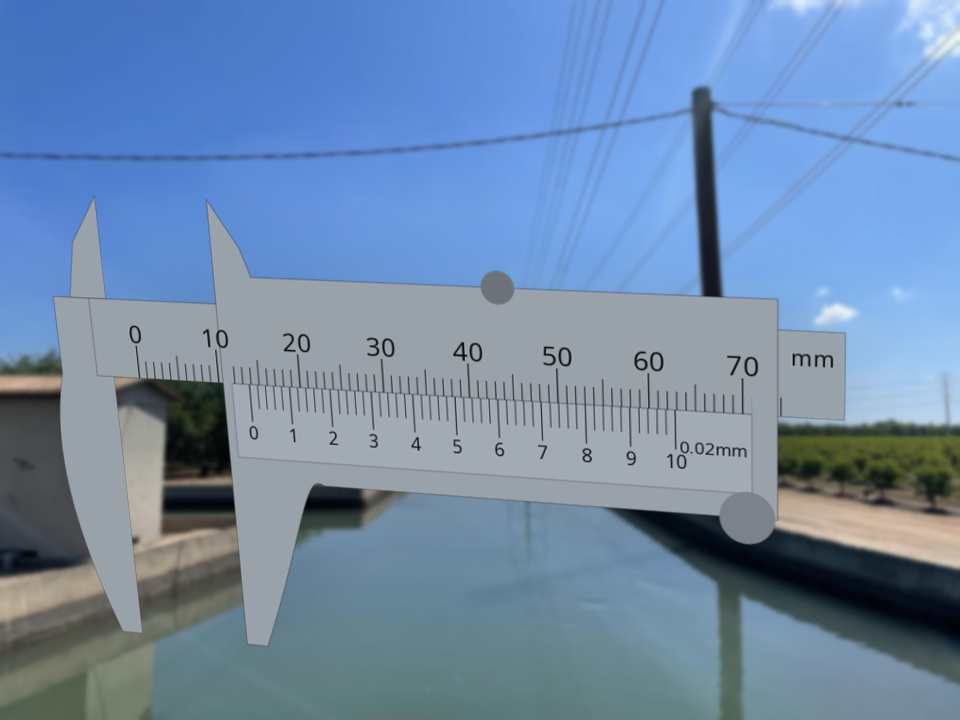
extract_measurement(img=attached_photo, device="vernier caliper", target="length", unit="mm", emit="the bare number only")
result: 13.8
